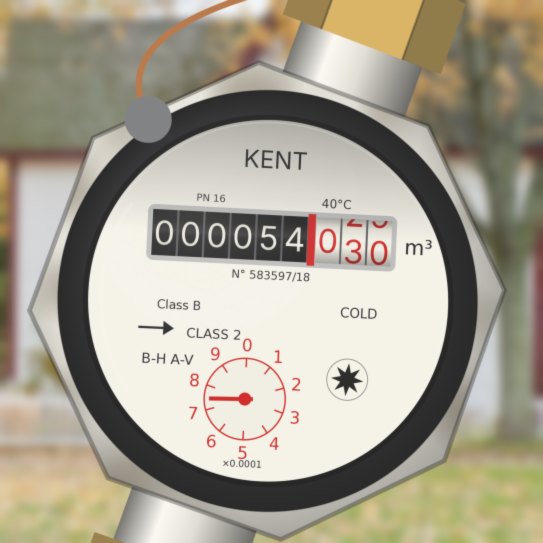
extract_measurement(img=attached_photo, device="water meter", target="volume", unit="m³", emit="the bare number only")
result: 54.0297
